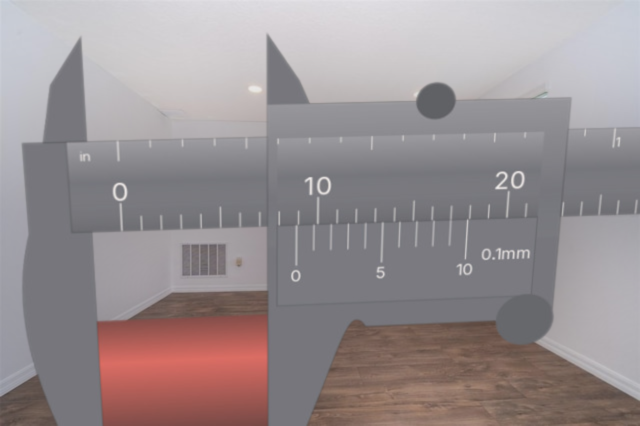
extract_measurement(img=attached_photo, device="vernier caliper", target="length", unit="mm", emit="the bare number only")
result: 8.9
